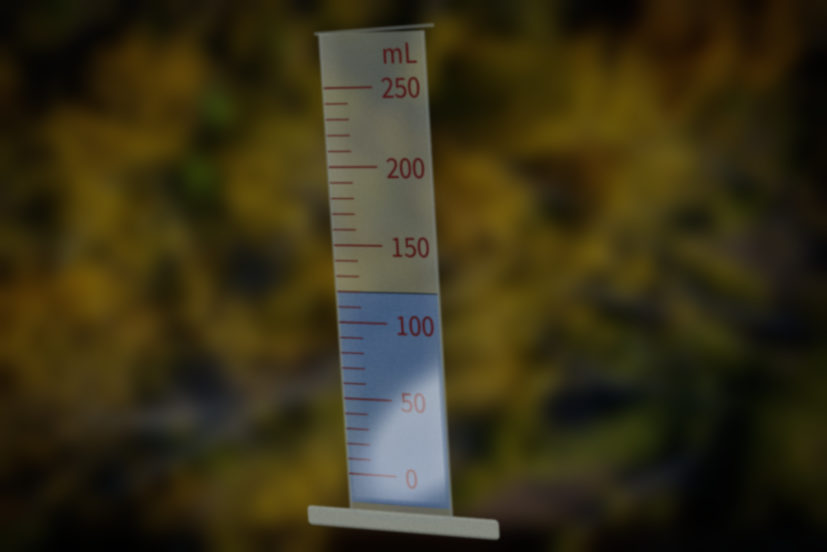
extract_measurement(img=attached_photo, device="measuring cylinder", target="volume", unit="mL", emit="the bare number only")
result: 120
